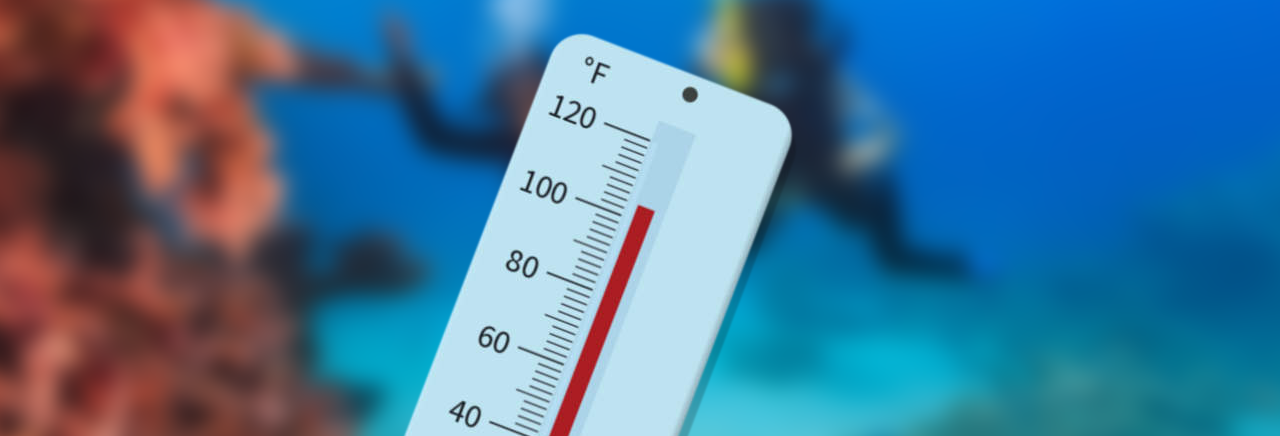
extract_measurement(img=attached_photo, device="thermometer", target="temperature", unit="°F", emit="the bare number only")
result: 104
